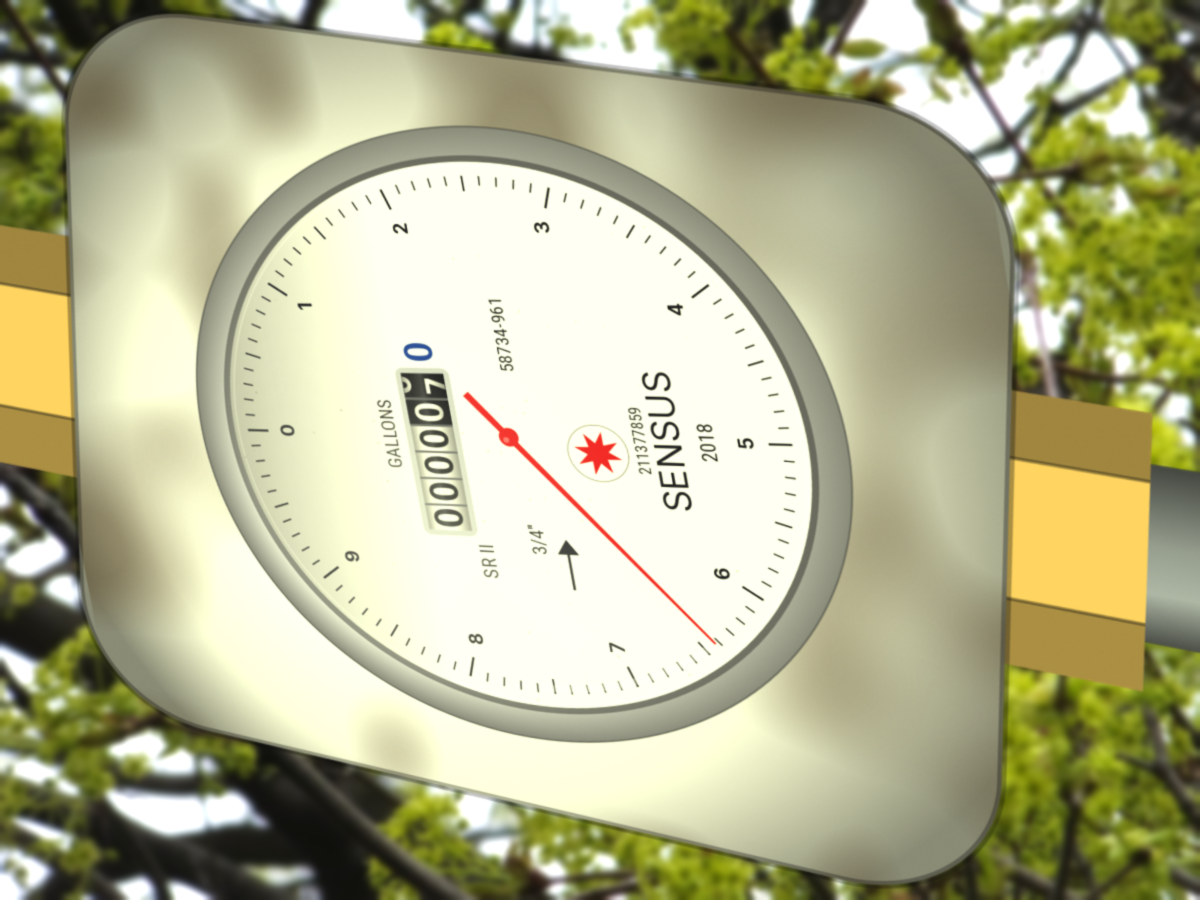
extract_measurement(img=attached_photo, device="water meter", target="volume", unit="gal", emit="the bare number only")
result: 66.4
